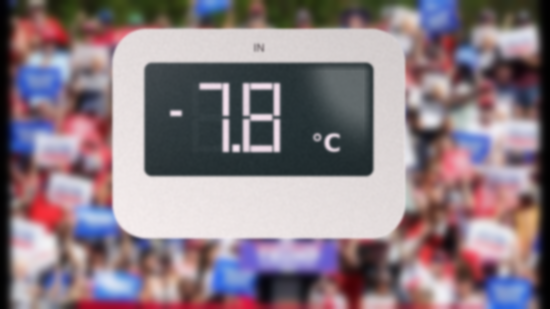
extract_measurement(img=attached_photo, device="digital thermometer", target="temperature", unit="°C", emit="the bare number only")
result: -7.8
